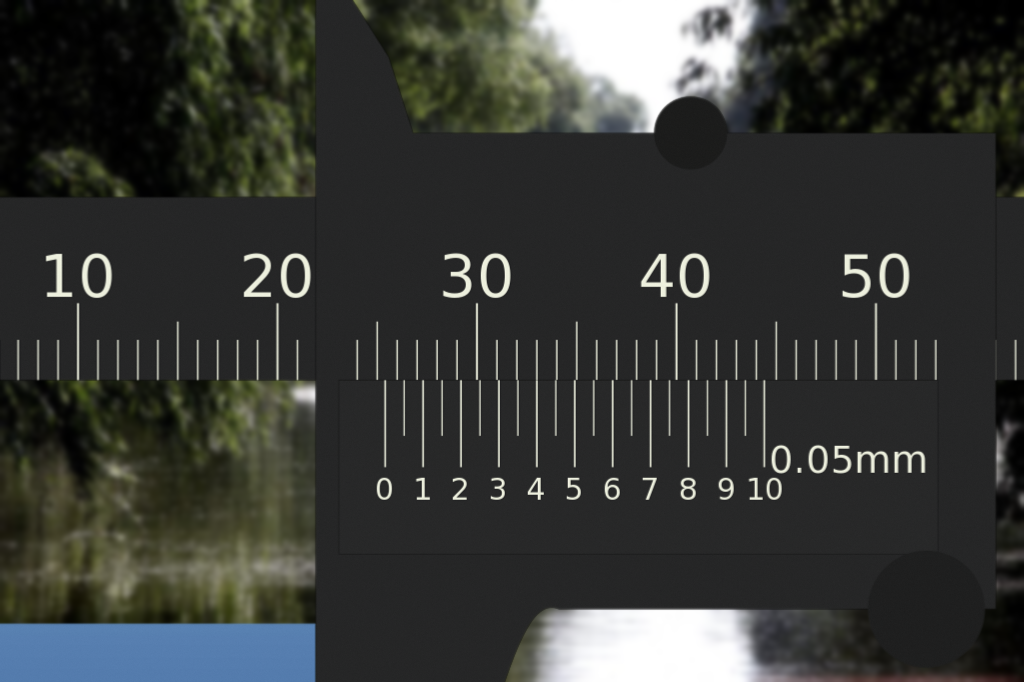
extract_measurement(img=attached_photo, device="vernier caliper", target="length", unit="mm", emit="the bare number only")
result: 25.4
